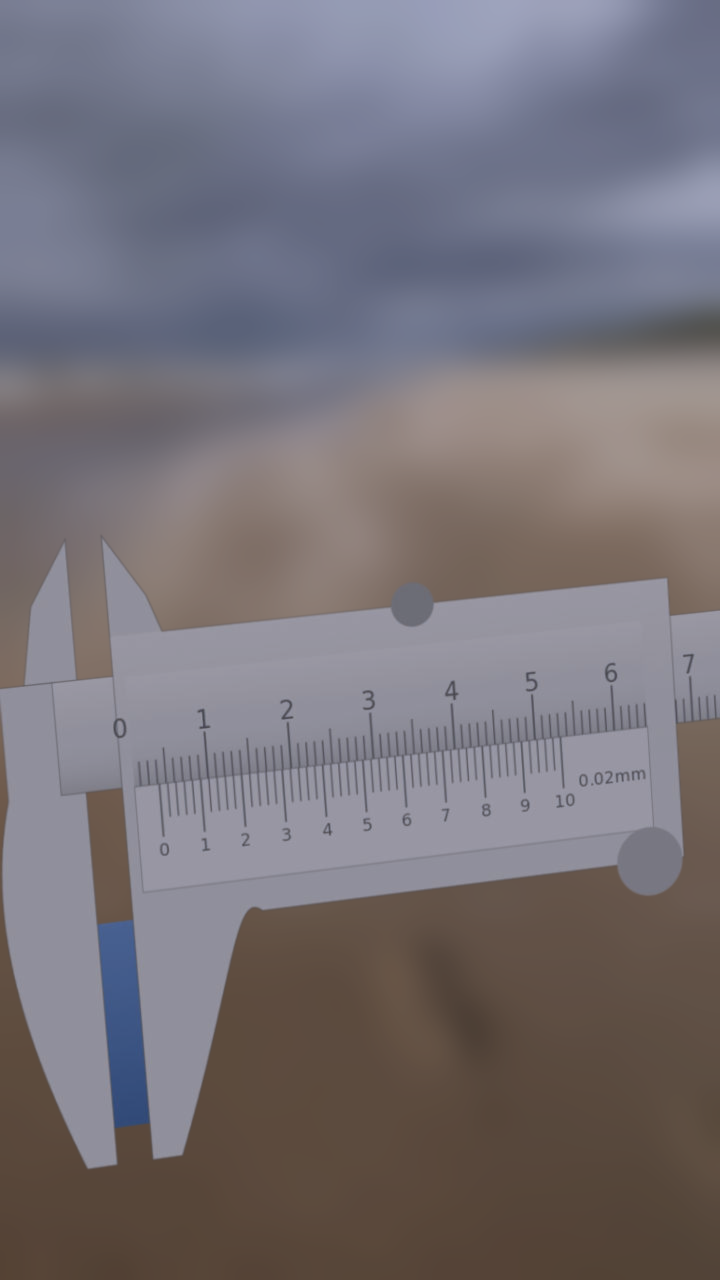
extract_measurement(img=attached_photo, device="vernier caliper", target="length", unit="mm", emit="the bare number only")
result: 4.2
